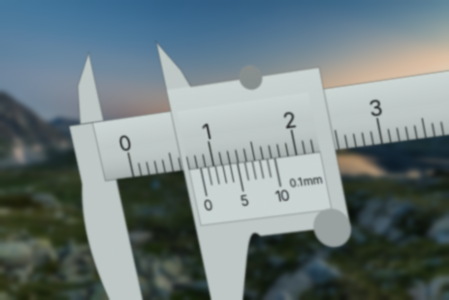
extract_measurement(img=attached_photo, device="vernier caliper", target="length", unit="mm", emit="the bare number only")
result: 8.4
